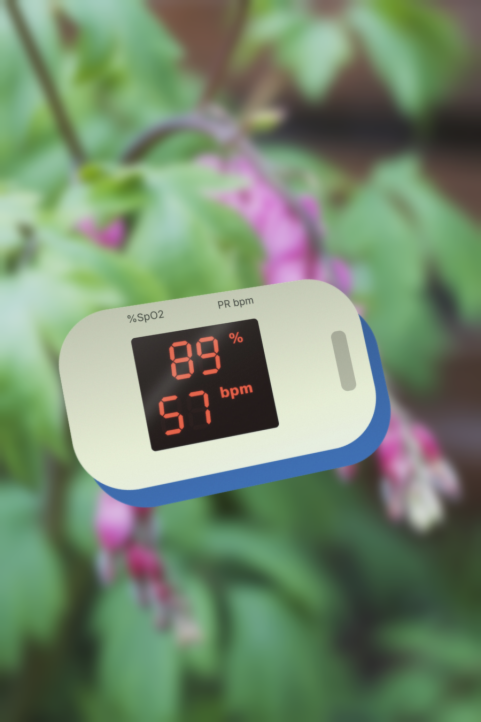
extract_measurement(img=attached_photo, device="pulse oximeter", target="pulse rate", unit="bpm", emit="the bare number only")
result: 57
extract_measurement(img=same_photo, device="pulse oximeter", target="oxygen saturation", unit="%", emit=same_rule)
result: 89
